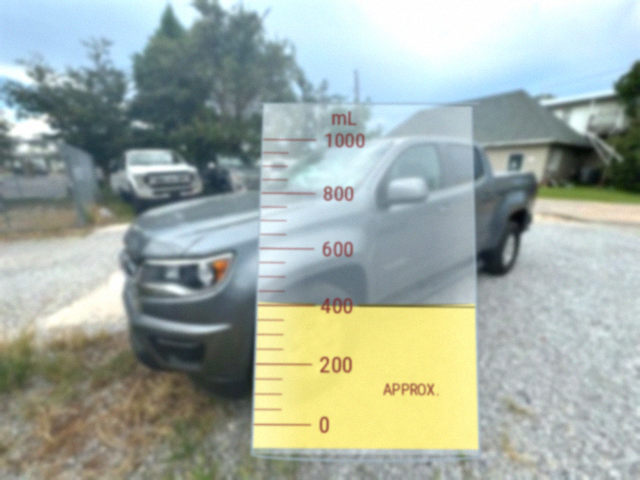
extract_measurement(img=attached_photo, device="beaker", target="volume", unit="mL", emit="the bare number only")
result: 400
